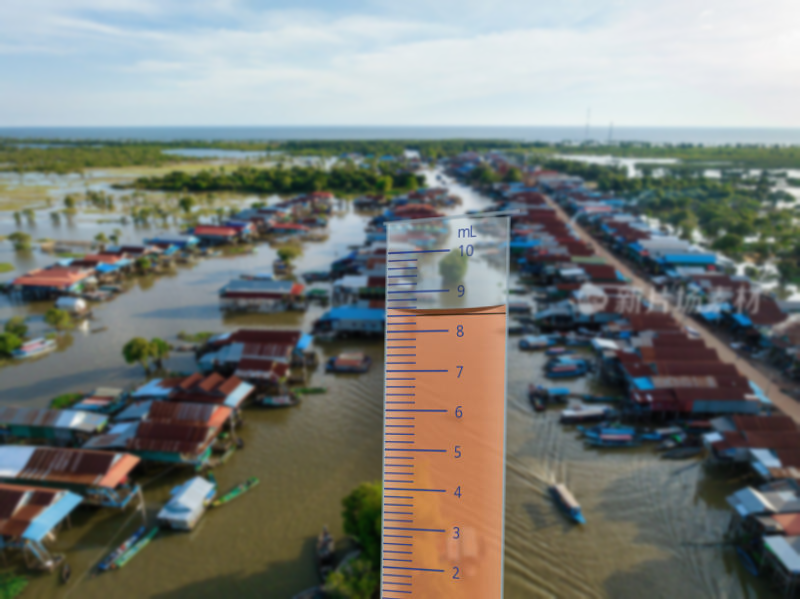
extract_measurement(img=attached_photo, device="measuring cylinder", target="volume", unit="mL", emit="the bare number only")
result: 8.4
